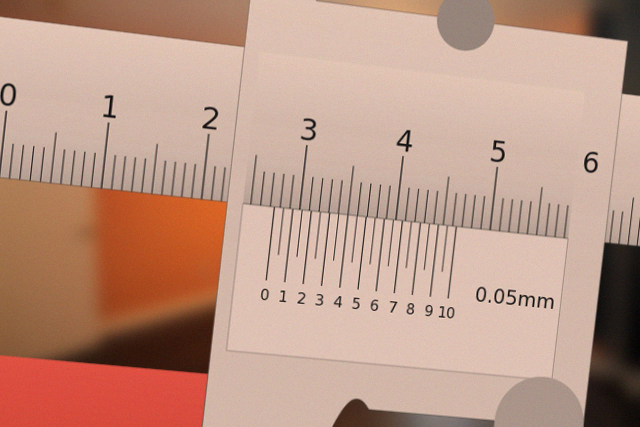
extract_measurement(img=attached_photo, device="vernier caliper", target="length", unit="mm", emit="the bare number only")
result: 27.4
